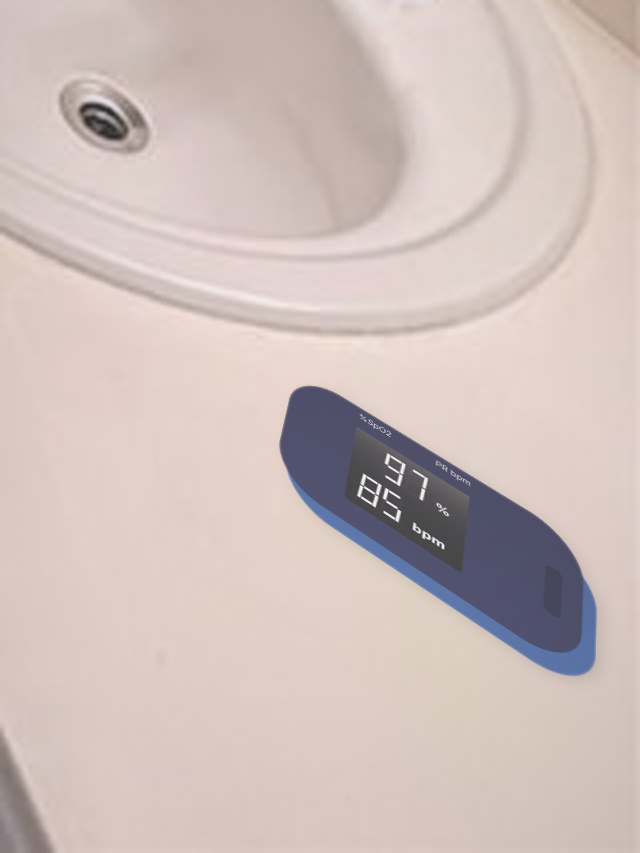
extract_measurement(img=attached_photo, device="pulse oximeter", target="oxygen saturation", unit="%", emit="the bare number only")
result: 97
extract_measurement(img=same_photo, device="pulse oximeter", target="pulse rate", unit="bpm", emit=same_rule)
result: 85
